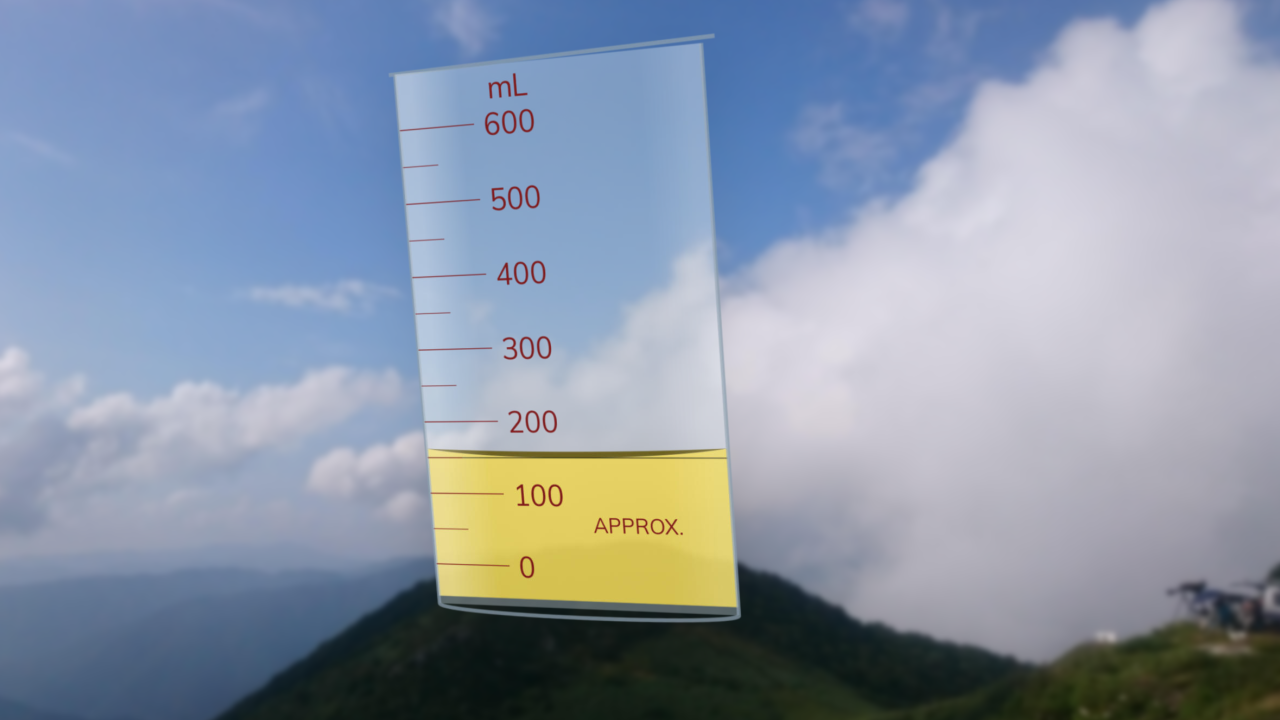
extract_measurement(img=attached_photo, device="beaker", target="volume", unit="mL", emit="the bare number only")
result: 150
